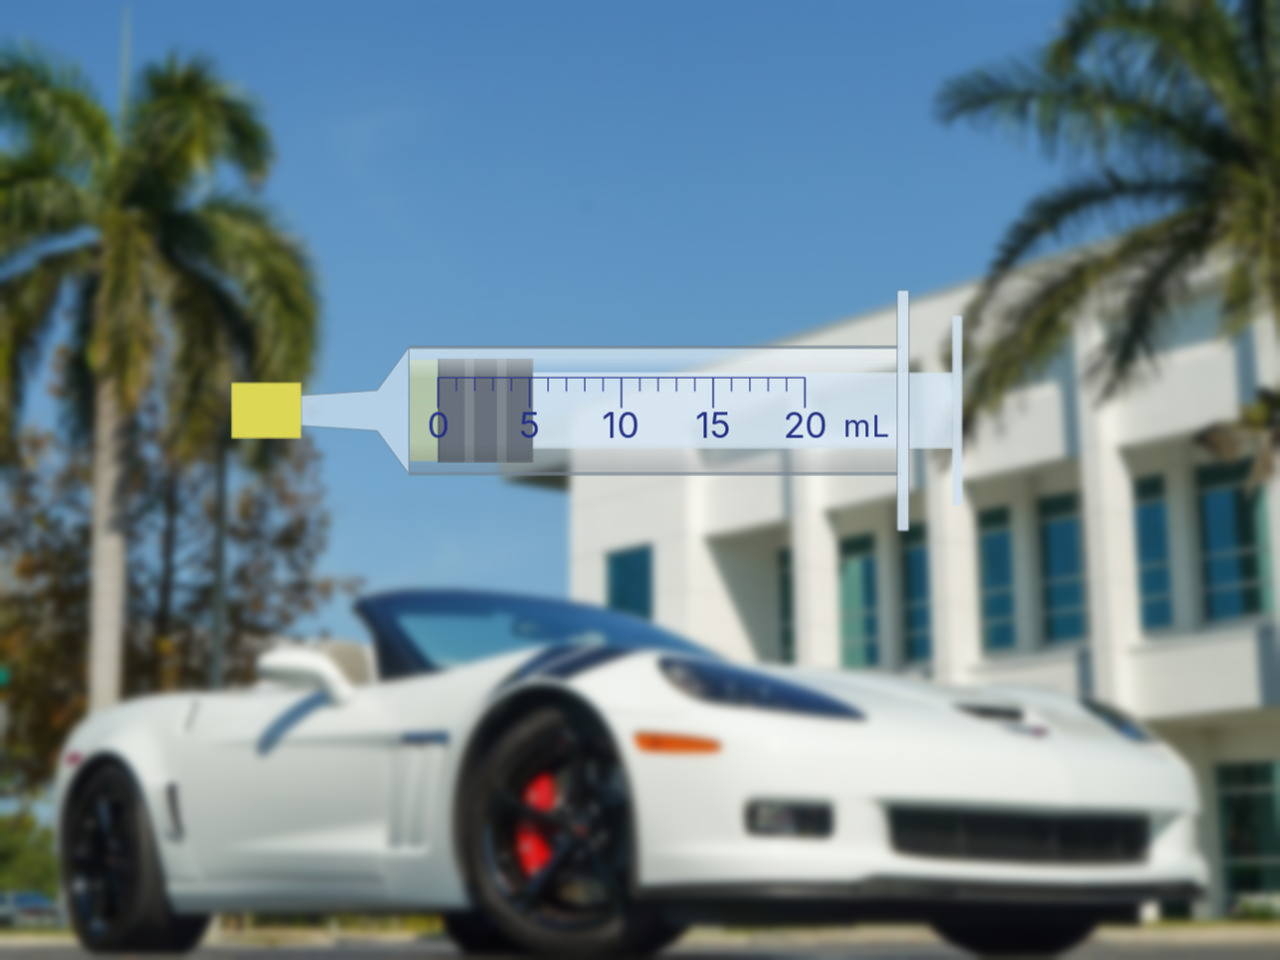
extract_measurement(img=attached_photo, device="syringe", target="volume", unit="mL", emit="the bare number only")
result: 0
